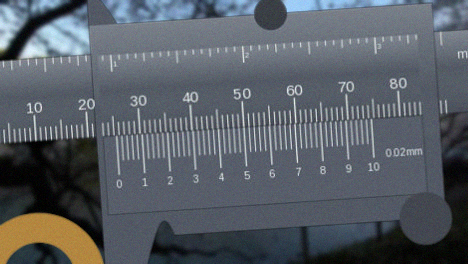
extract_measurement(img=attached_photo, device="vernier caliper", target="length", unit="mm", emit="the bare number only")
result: 25.5
